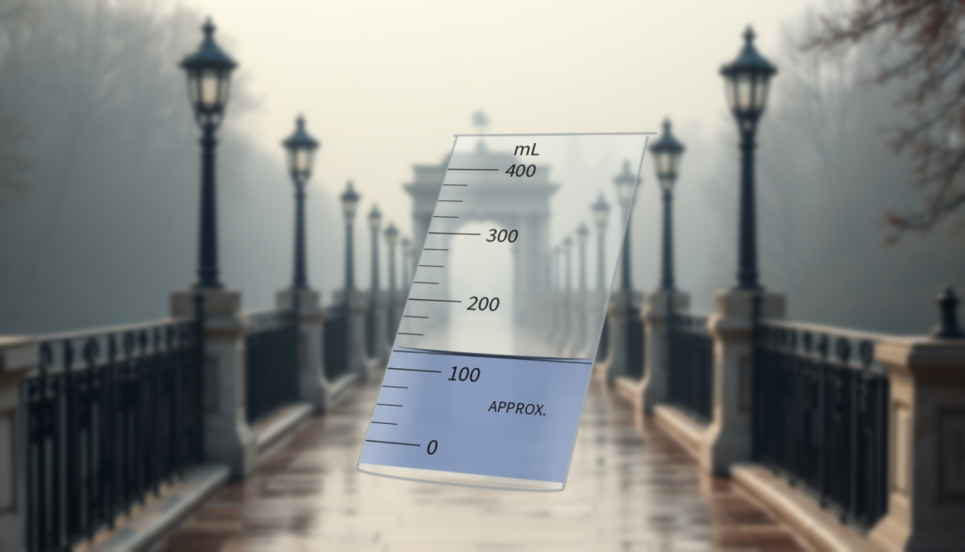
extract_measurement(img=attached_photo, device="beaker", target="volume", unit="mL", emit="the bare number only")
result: 125
